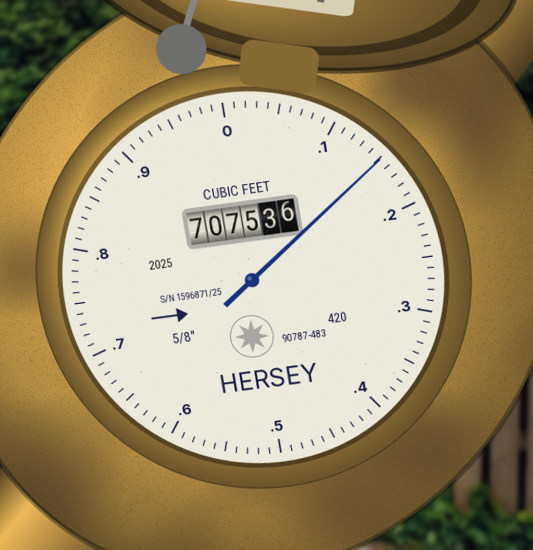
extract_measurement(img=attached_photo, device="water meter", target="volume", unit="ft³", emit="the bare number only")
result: 707536.15
